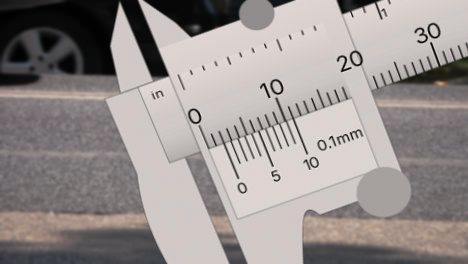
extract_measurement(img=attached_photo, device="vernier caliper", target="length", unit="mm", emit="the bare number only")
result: 2.0
